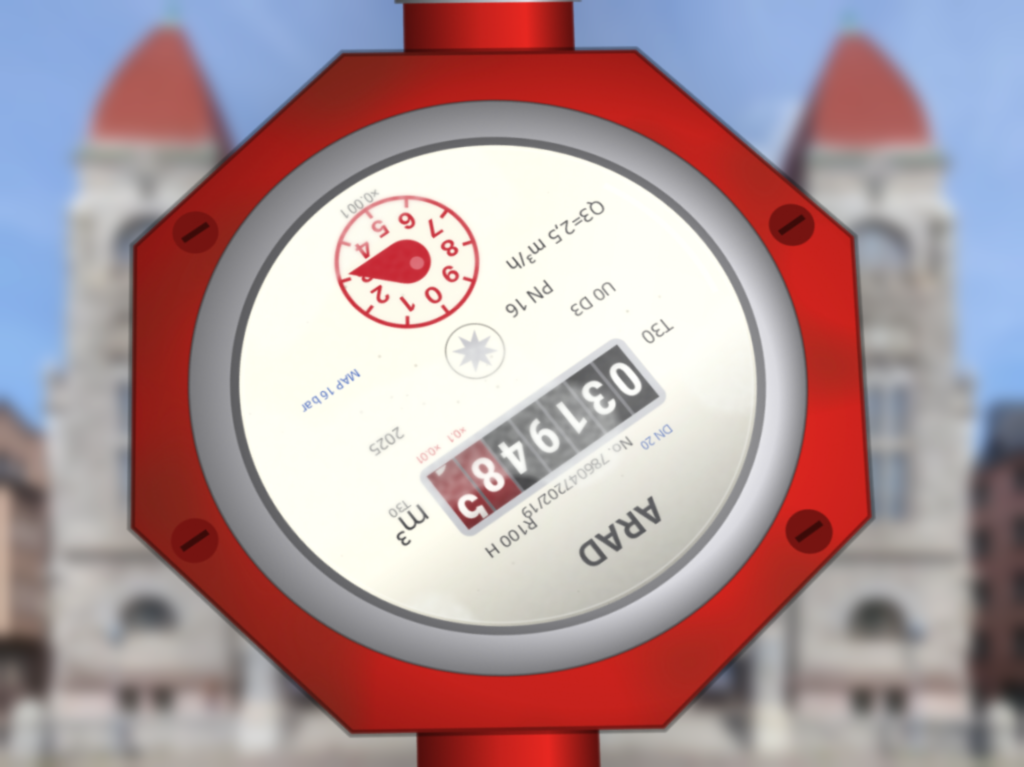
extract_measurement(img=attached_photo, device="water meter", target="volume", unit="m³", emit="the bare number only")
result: 3194.853
